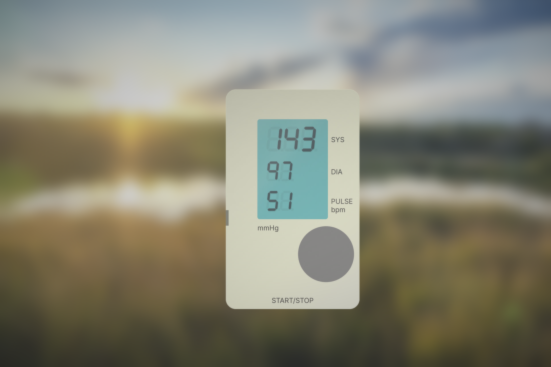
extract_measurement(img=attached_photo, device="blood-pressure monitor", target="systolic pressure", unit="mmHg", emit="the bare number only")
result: 143
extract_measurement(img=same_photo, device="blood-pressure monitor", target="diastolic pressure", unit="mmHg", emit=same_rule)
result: 97
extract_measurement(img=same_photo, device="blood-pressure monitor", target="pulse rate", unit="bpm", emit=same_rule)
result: 51
